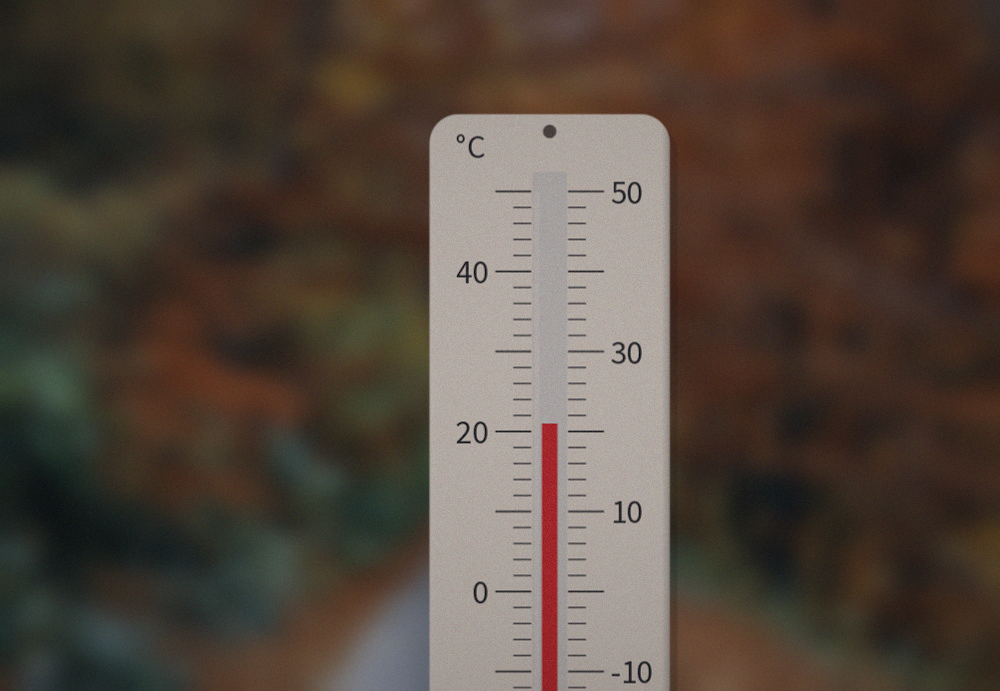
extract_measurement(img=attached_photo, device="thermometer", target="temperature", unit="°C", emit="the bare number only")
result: 21
